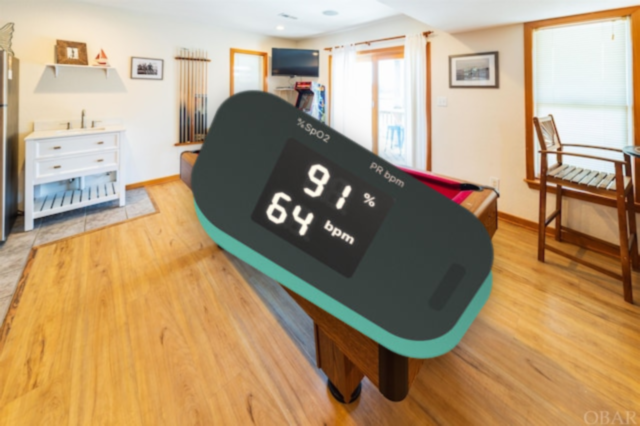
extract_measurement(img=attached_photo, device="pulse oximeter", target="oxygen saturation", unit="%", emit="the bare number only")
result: 91
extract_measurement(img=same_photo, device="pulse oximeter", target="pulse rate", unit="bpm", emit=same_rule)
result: 64
